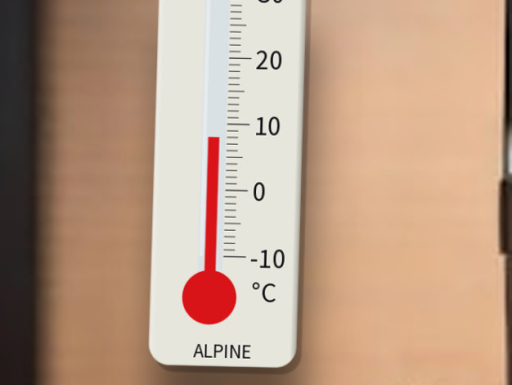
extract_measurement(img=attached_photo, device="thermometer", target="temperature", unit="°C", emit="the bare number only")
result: 8
